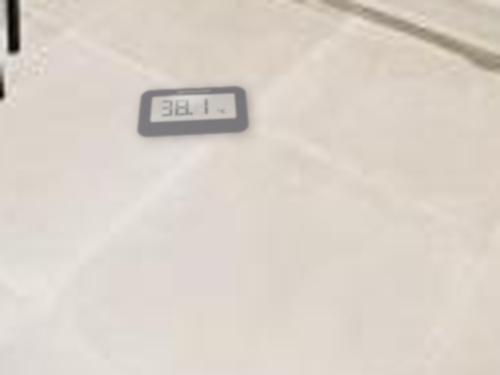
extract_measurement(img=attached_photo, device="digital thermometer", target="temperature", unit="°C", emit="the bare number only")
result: 38.1
